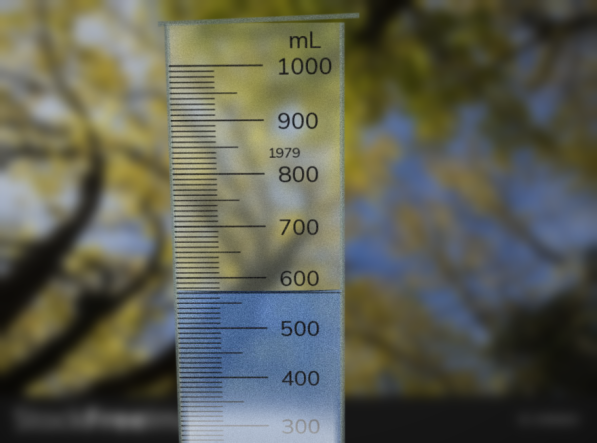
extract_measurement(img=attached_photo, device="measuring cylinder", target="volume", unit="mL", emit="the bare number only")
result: 570
